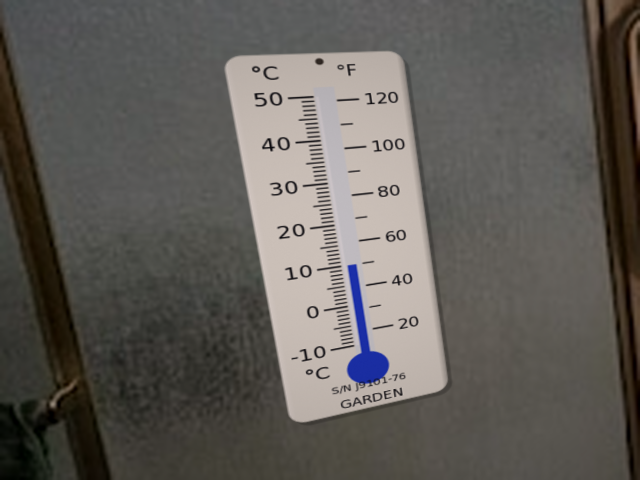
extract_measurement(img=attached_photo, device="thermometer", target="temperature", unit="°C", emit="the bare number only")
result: 10
